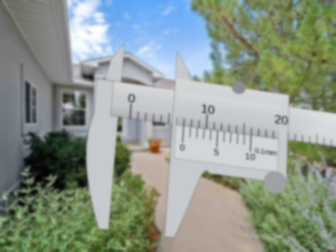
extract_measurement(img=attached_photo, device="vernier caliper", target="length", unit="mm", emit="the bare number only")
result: 7.0
